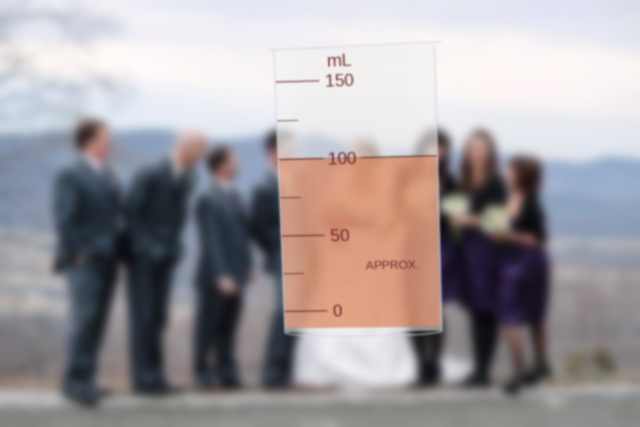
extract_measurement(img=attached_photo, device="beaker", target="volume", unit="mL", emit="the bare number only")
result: 100
